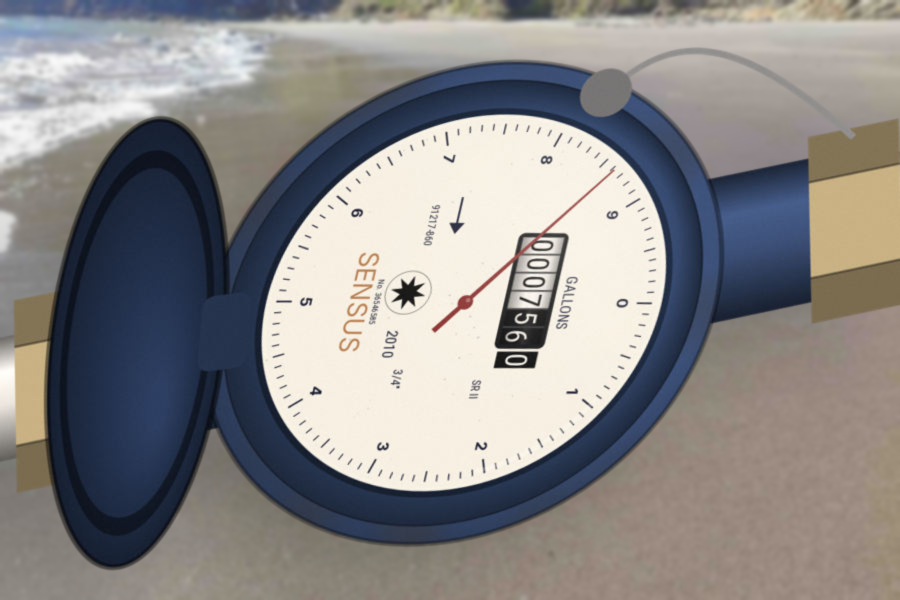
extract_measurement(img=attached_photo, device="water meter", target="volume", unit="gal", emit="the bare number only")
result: 7558.6
